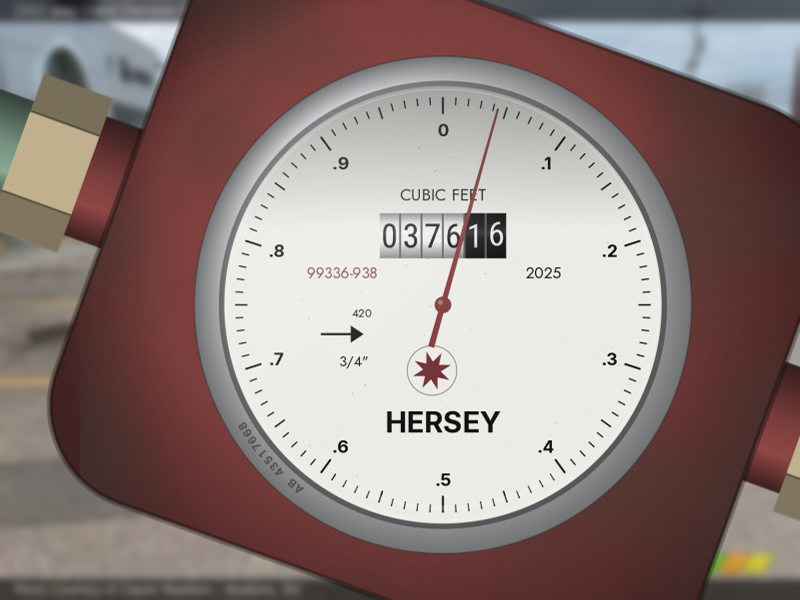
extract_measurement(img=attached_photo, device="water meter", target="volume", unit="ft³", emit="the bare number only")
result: 37616.04
